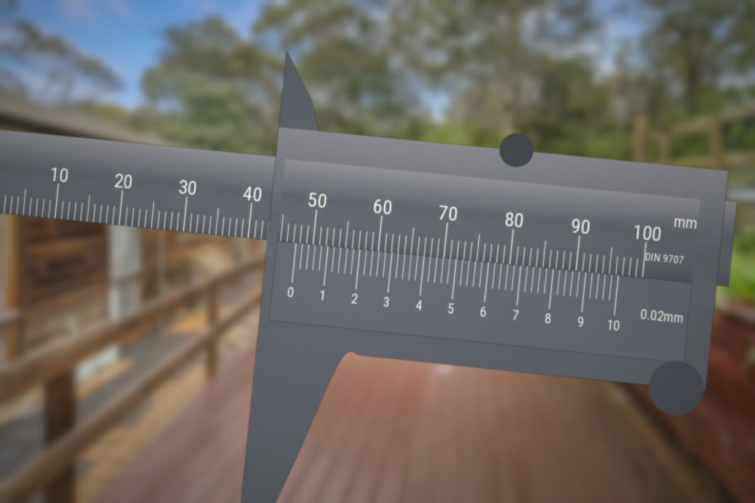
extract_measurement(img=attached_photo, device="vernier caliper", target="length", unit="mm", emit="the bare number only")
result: 47.4
